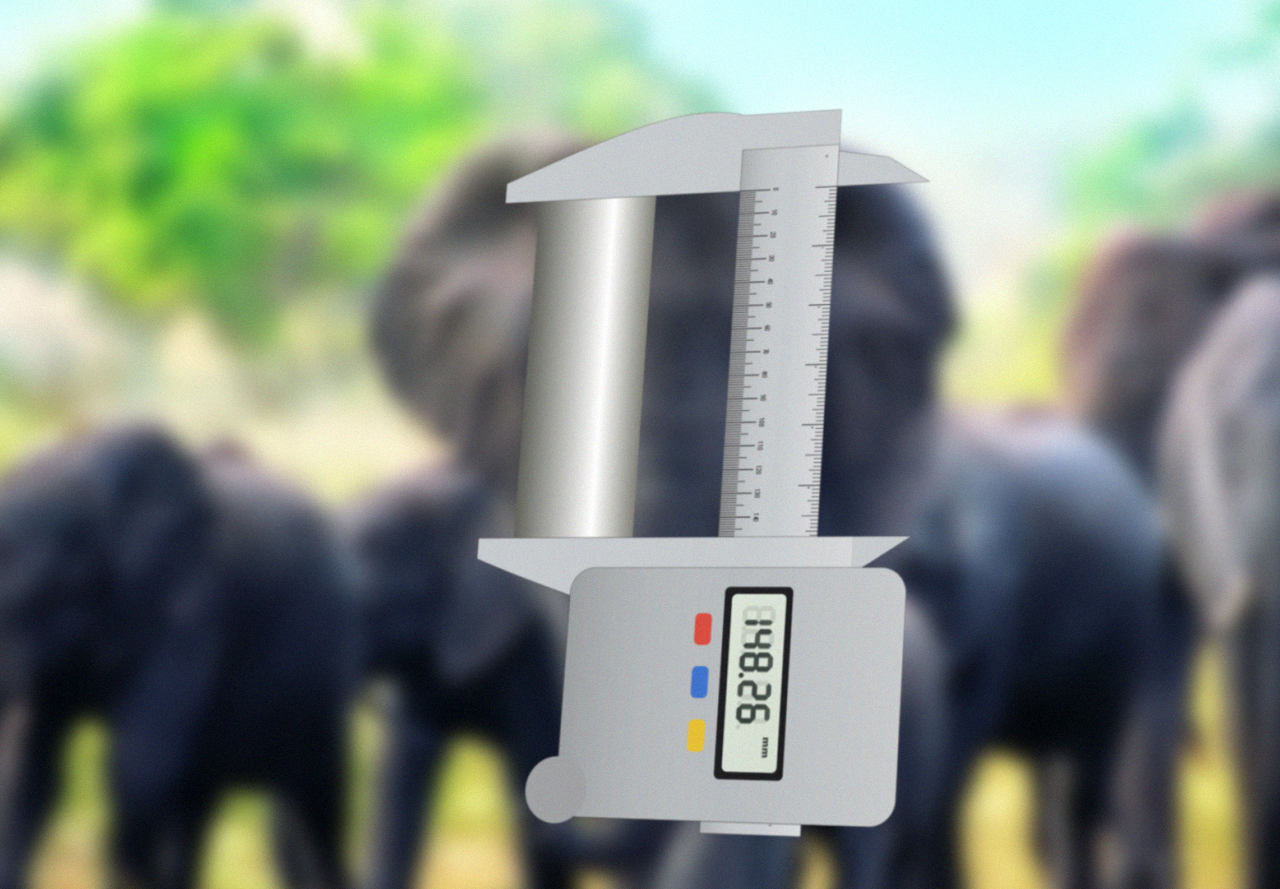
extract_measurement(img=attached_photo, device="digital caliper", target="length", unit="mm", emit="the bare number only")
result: 148.26
